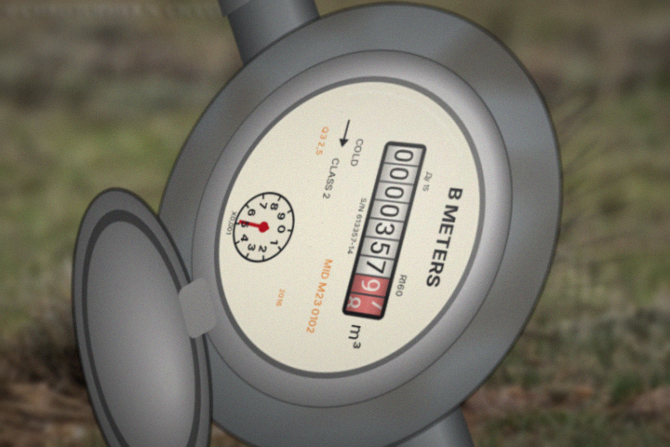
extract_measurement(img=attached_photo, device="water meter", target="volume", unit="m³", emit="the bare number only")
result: 357.975
